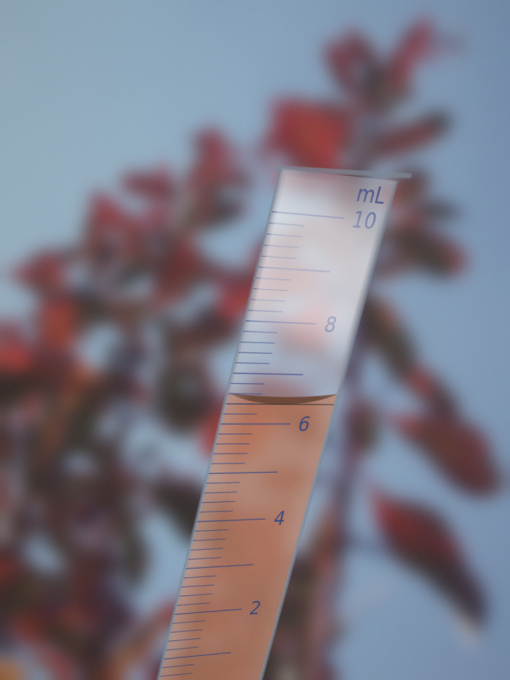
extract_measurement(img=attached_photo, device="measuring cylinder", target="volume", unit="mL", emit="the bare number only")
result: 6.4
